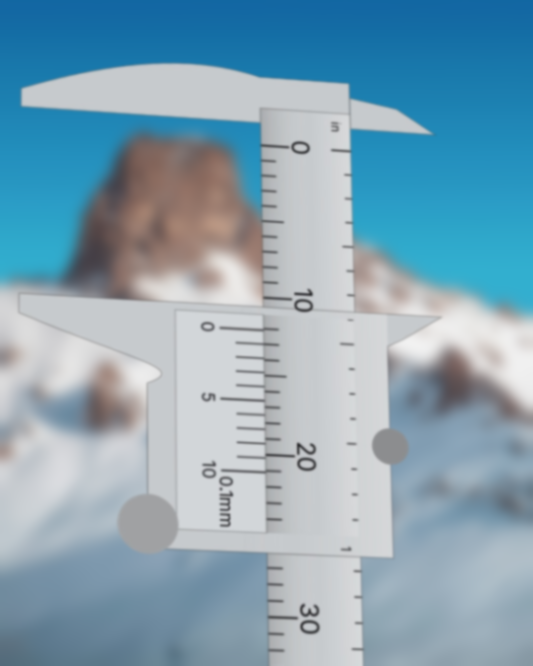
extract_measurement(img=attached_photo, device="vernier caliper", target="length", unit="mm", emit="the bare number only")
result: 12.1
